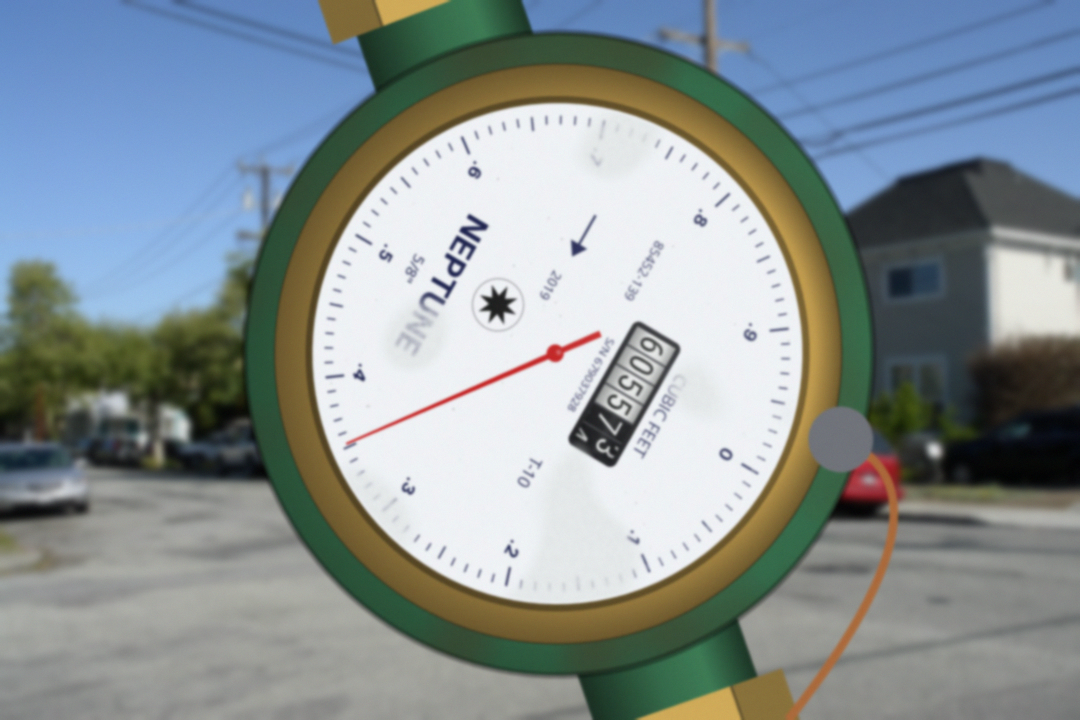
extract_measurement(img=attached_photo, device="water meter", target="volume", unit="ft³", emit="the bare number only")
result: 605573.35
